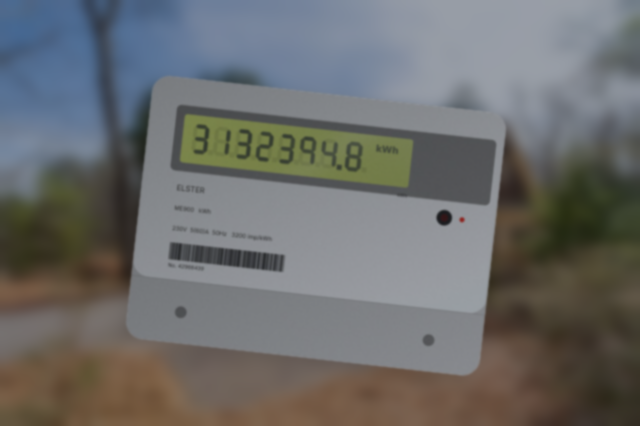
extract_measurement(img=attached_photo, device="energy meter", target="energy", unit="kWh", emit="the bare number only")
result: 3132394.8
